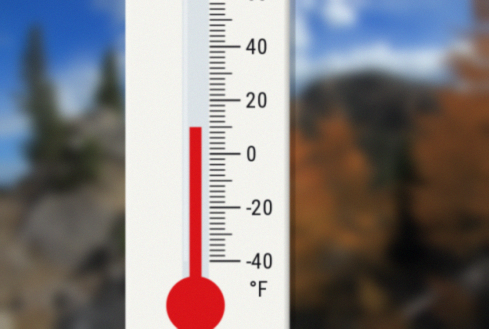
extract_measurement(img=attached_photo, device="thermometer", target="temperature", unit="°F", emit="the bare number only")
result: 10
